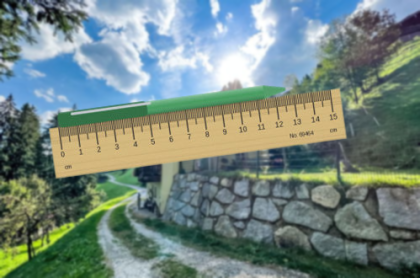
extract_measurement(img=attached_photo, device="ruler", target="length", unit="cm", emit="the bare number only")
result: 13
